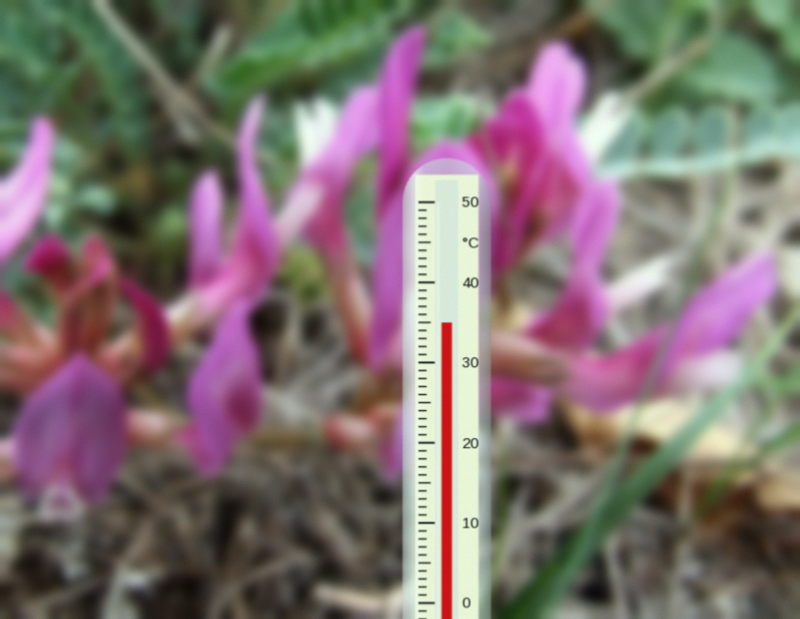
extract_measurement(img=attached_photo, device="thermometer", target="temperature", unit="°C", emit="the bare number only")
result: 35
